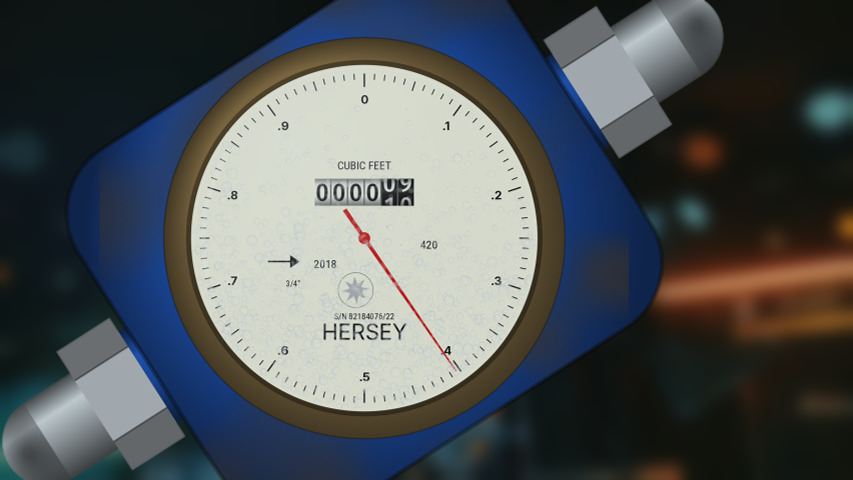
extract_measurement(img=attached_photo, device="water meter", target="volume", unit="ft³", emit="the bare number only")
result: 9.40
